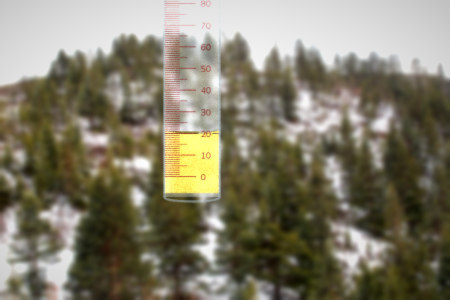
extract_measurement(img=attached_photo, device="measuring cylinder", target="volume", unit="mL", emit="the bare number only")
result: 20
